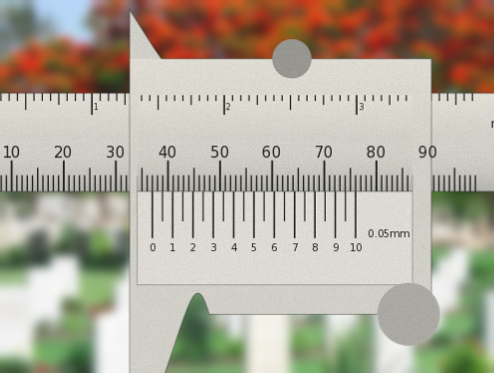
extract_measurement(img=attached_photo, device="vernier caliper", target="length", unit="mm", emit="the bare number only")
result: 37.0
